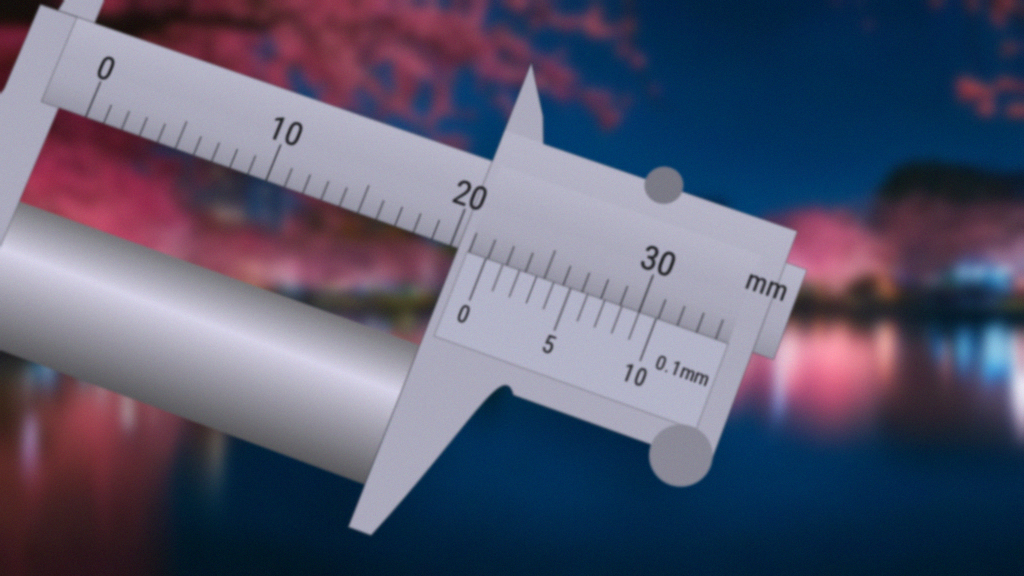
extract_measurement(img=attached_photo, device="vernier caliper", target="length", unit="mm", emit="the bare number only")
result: 21.9
